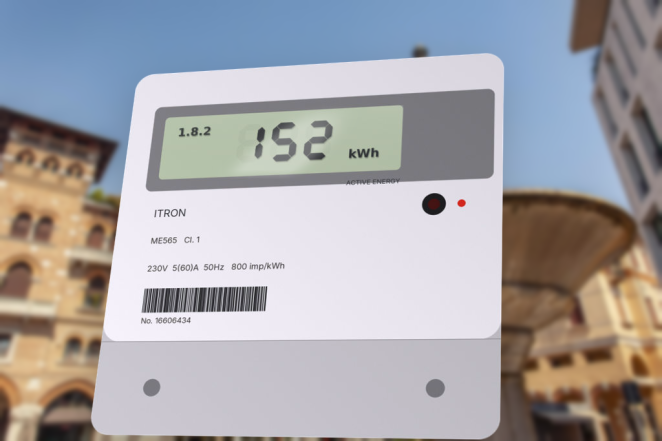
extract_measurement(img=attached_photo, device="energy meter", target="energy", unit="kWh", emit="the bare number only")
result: 152
